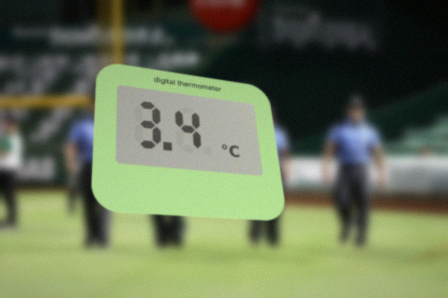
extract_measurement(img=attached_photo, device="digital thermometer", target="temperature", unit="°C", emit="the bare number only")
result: 3.4
